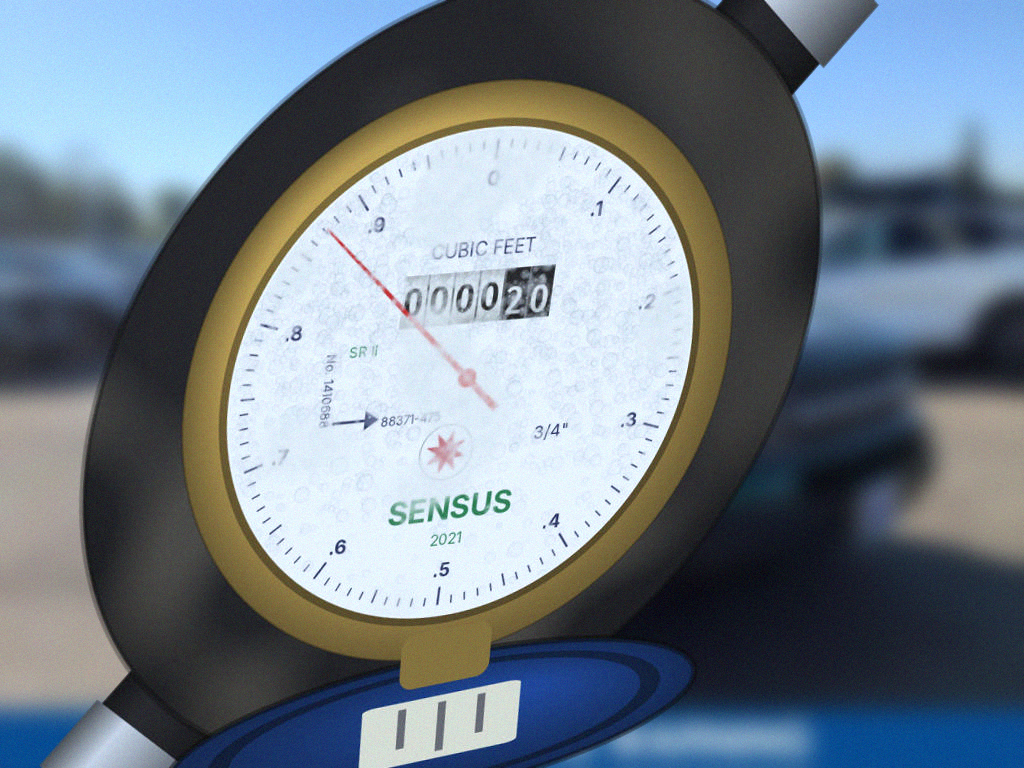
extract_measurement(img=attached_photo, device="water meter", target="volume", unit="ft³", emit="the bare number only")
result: 19.87
